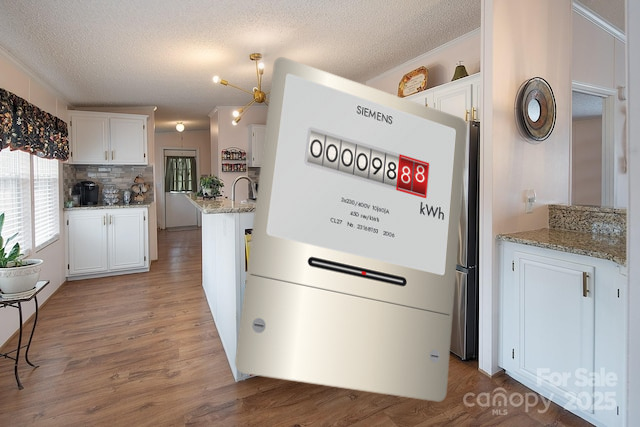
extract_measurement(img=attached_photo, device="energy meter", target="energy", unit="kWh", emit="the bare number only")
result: 98.88
